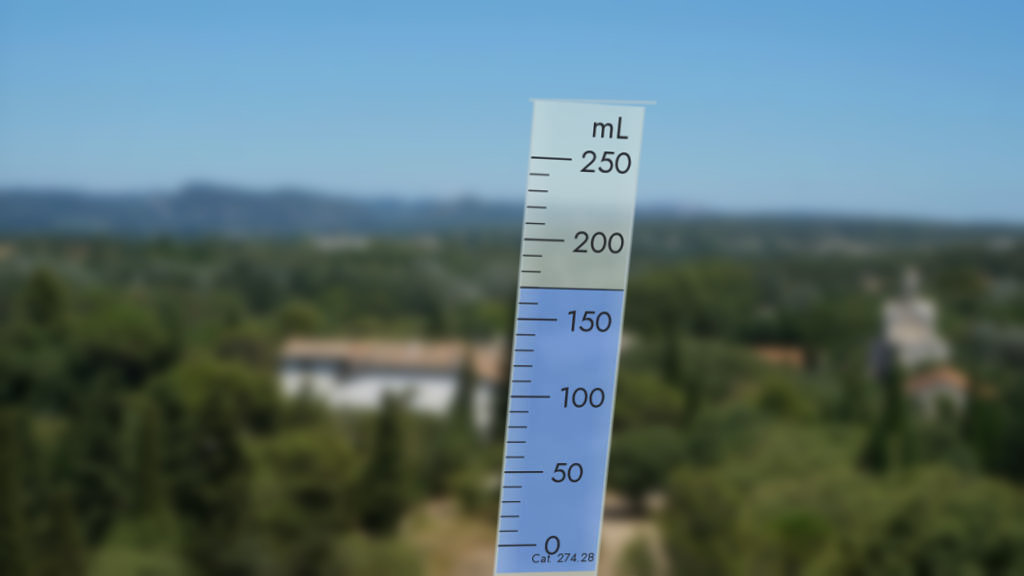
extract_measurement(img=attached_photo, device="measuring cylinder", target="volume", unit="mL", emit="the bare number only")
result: 170
